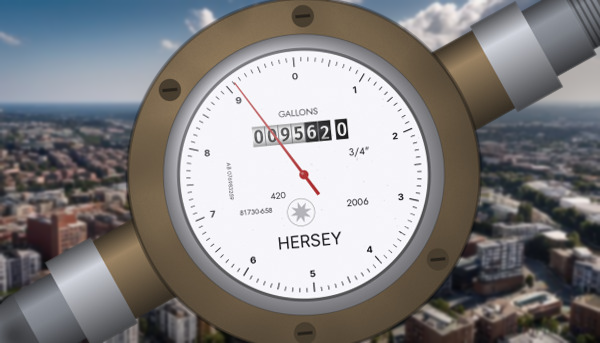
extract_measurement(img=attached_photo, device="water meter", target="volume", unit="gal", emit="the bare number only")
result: 95619.1
